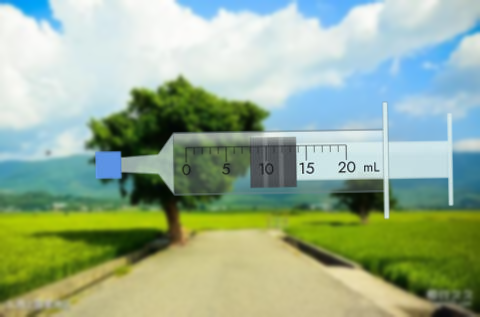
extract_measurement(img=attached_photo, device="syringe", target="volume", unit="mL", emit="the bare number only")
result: 8
